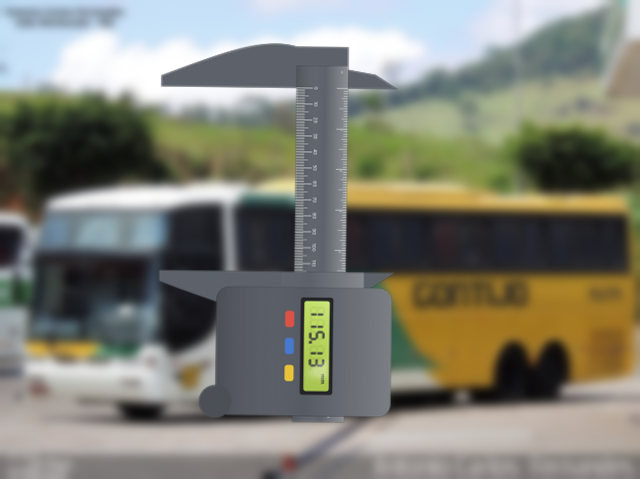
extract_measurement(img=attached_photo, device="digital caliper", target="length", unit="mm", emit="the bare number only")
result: 115.13
